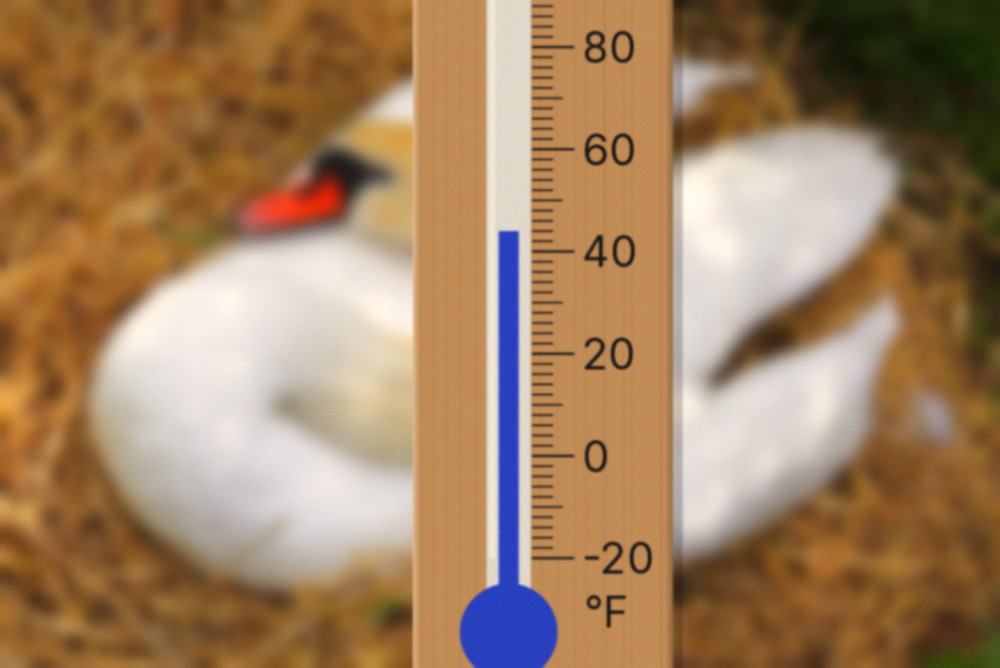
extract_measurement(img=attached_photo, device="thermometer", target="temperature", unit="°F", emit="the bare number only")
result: 44
